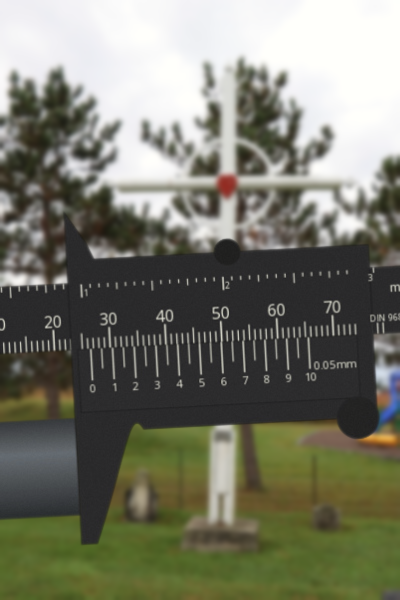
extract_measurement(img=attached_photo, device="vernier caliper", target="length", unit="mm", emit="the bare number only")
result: 26.5
